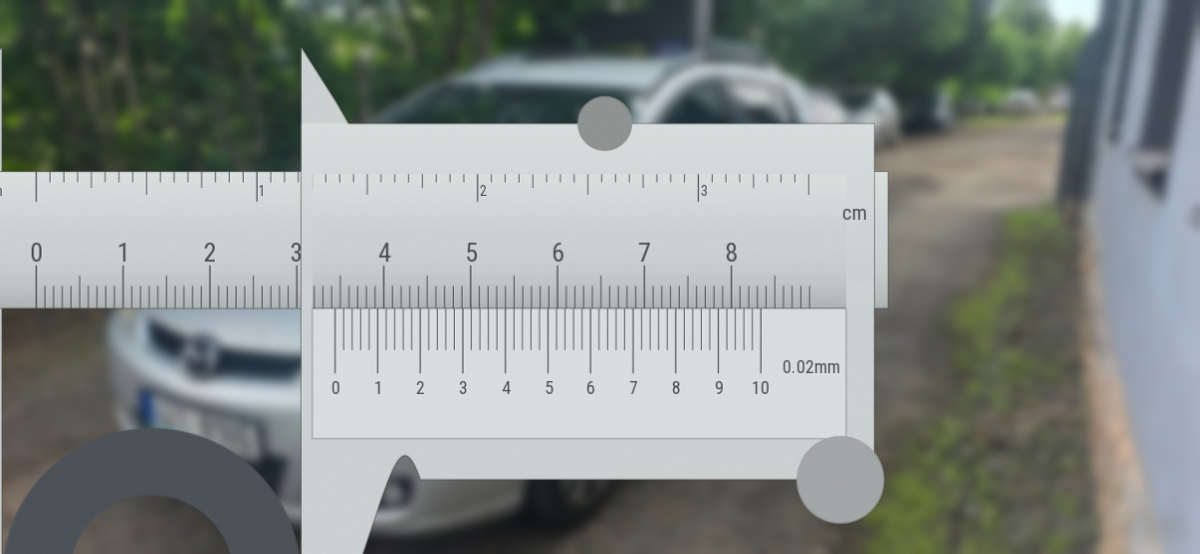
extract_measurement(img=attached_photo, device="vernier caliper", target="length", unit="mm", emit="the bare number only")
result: 34.4
